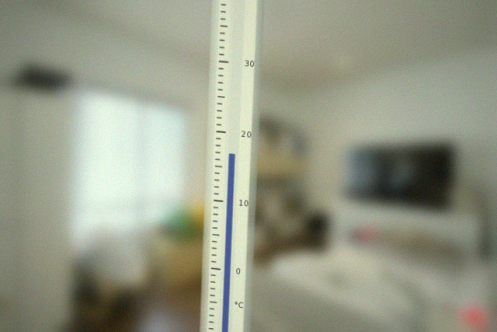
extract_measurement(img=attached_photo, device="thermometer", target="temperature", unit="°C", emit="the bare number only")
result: 17
